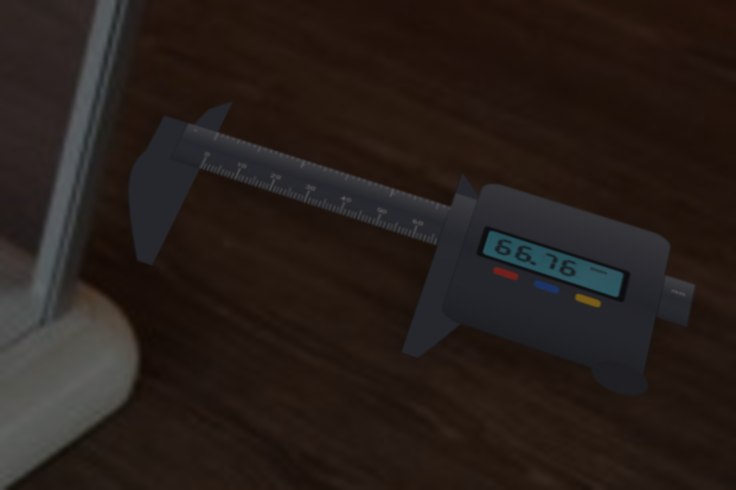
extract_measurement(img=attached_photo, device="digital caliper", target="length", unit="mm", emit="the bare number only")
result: 66.76
